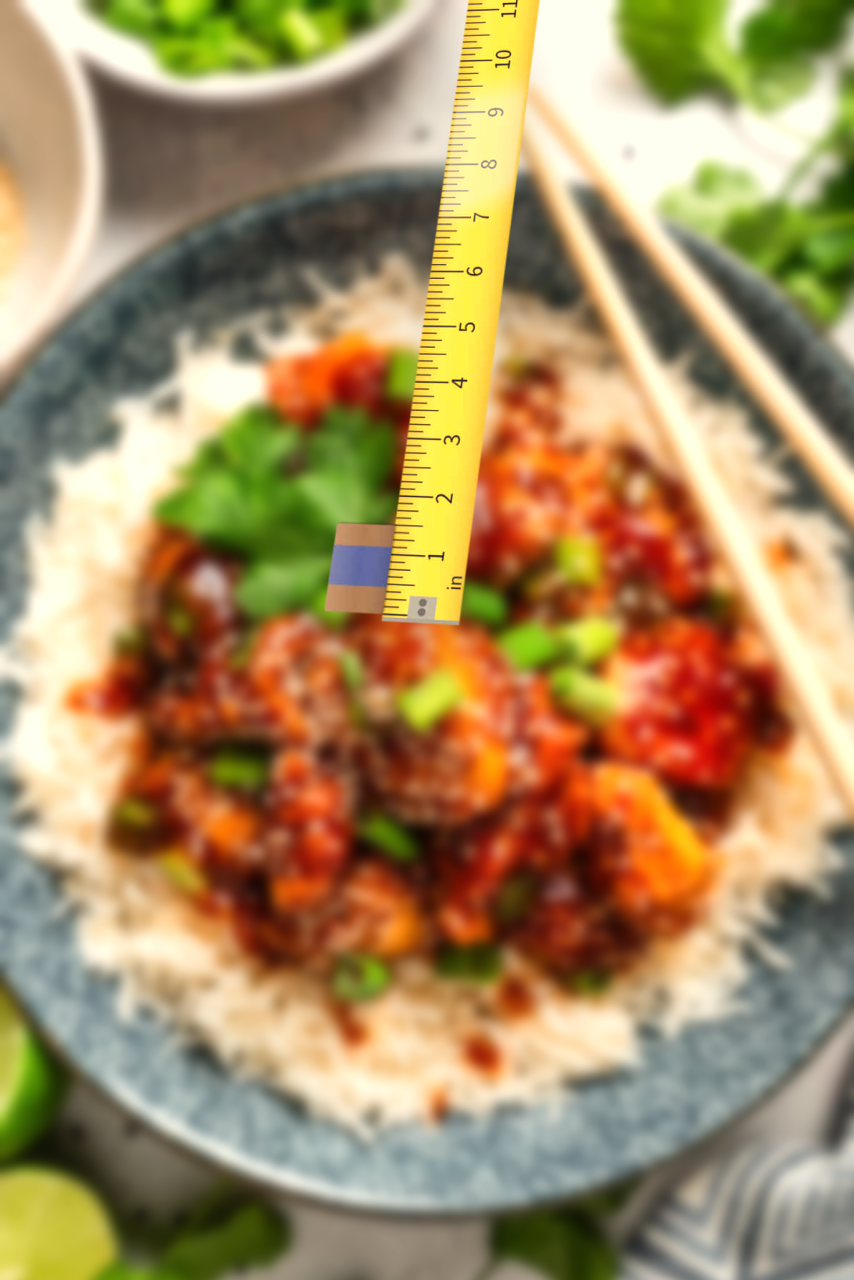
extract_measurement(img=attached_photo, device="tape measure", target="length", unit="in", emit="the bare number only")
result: 1.5
